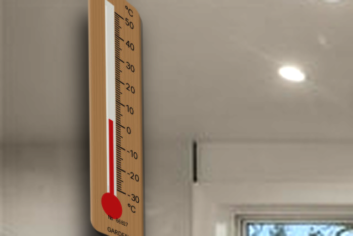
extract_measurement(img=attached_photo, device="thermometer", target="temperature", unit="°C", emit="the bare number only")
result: 0
